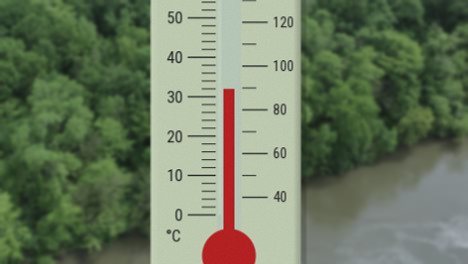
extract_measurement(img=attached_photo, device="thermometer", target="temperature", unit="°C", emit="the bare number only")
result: 32
